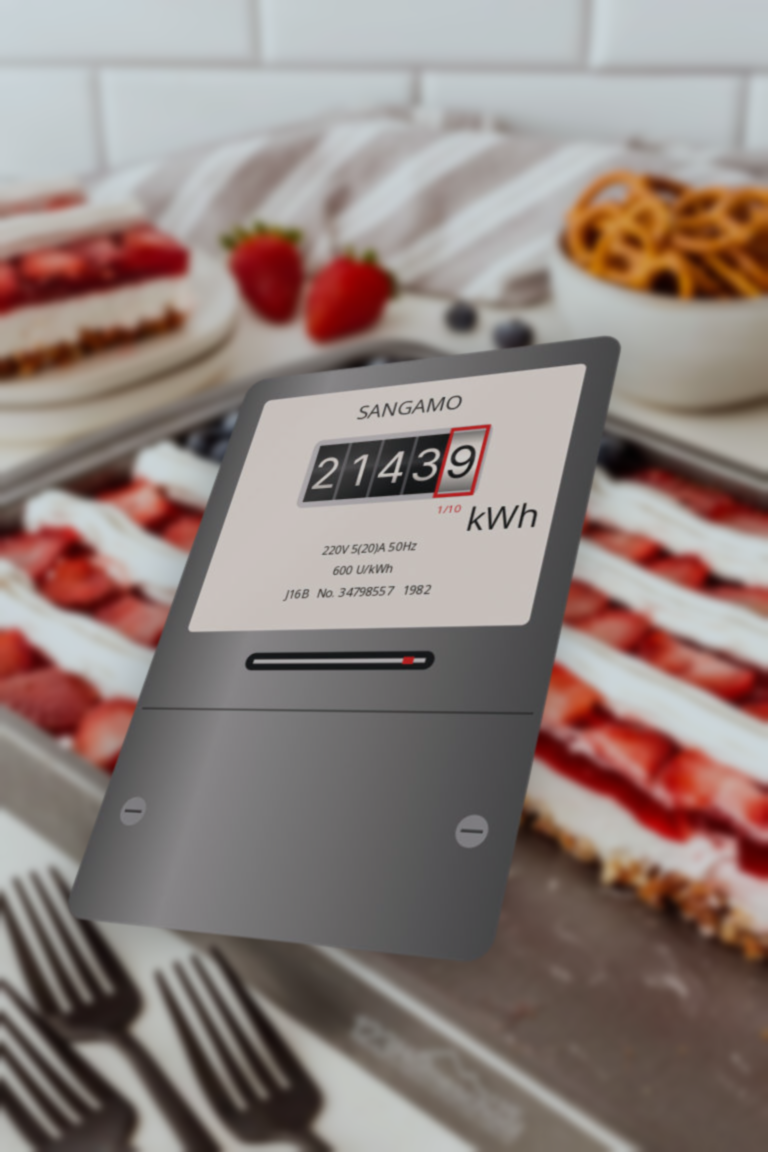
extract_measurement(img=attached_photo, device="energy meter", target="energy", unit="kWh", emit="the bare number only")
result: 2143.9
